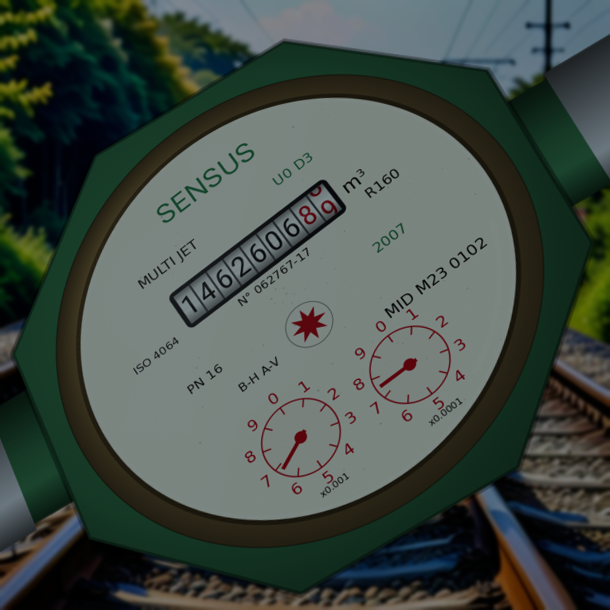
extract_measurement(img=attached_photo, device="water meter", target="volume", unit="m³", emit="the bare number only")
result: 1462606.8867
